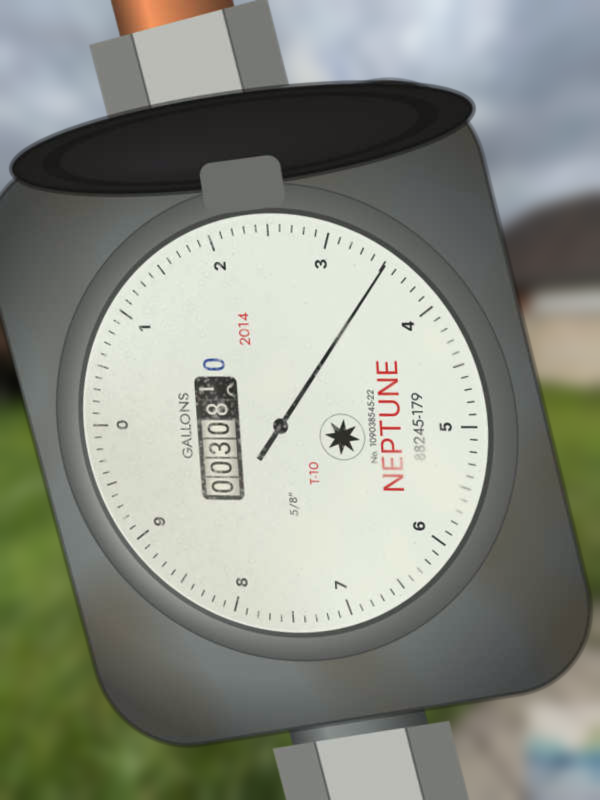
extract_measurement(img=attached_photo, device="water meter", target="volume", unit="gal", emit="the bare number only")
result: 30813.5
